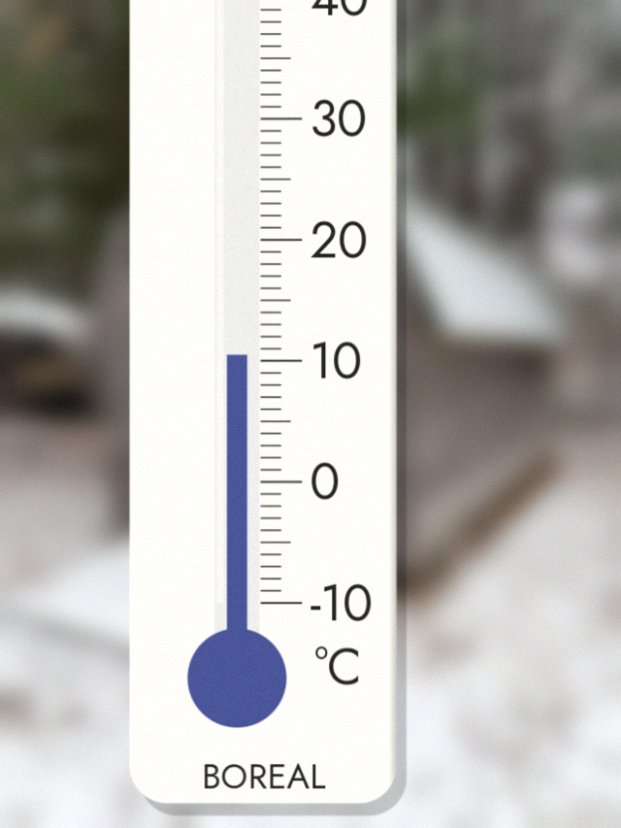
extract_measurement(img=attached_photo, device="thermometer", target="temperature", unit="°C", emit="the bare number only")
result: 10.5
